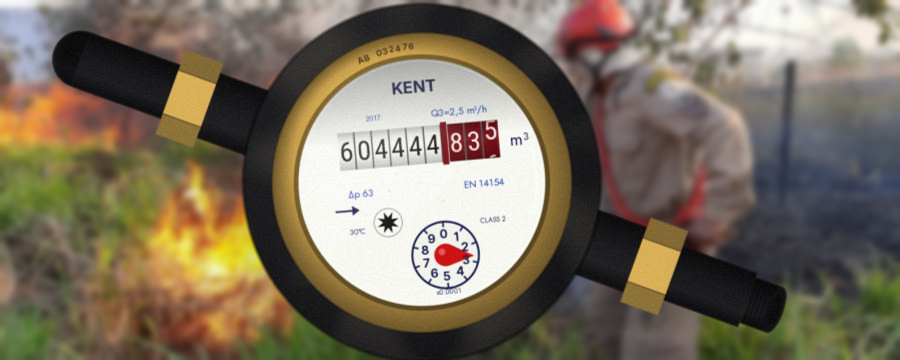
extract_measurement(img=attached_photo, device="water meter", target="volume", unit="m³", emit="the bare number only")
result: 604444.8352
